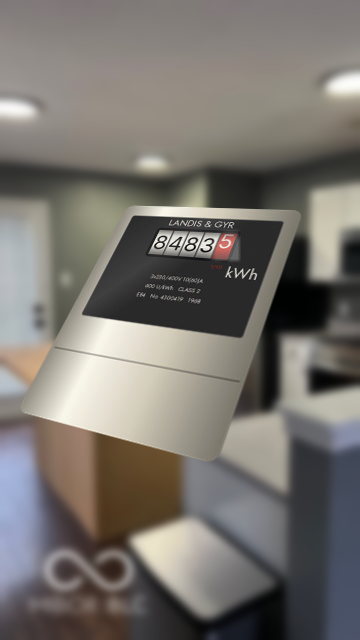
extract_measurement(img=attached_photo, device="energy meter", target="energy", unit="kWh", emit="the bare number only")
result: 8483.5
